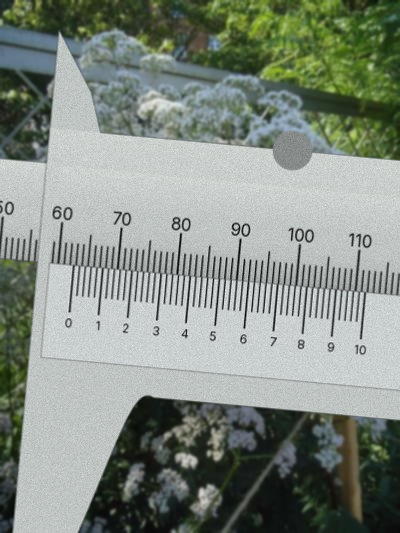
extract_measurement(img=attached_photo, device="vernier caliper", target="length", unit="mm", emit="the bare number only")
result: 62.6
